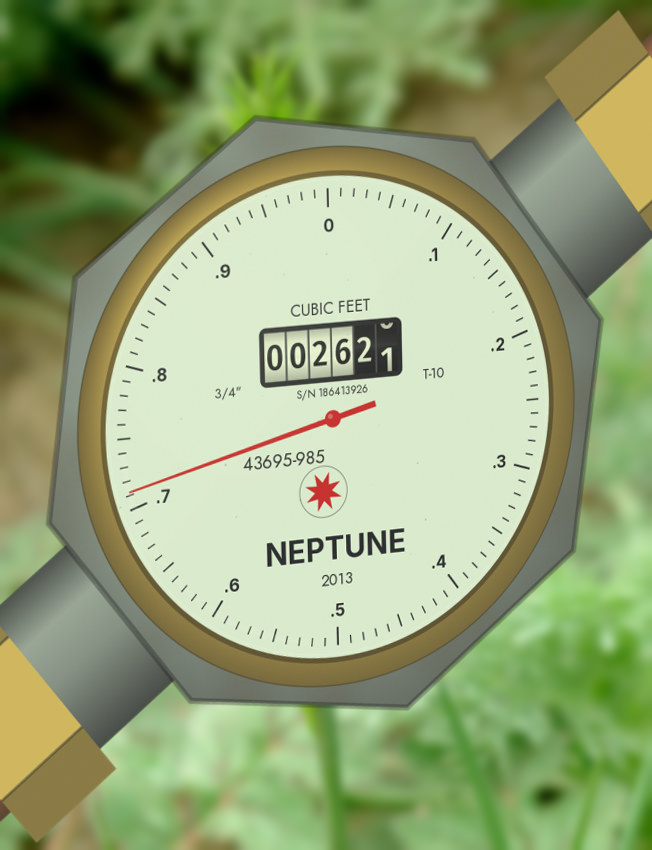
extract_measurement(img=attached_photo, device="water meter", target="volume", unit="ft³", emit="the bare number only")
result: 2620.71
